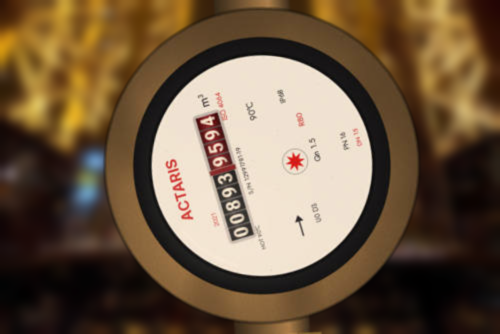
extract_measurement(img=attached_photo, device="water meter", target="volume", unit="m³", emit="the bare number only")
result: 893.9594
